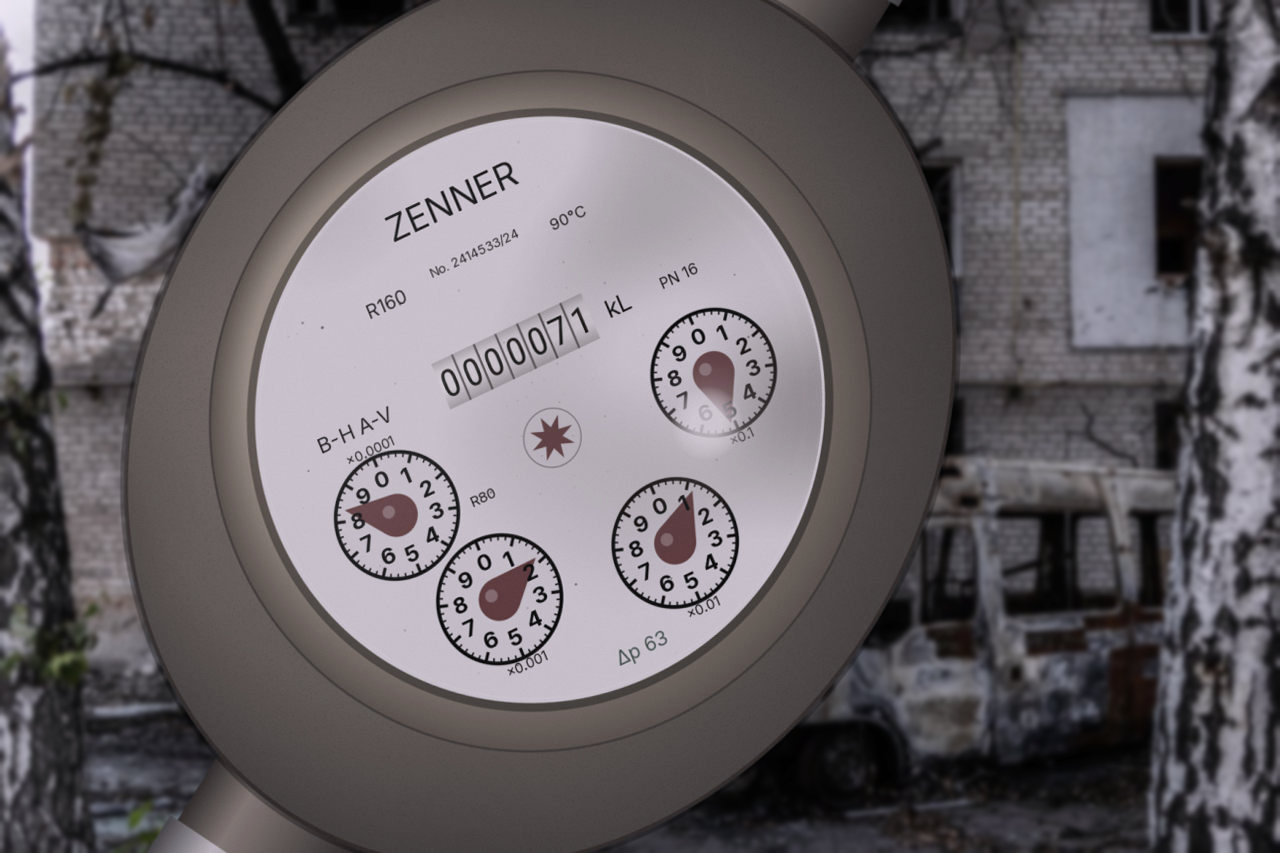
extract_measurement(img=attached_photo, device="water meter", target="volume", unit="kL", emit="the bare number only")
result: 71.5118
